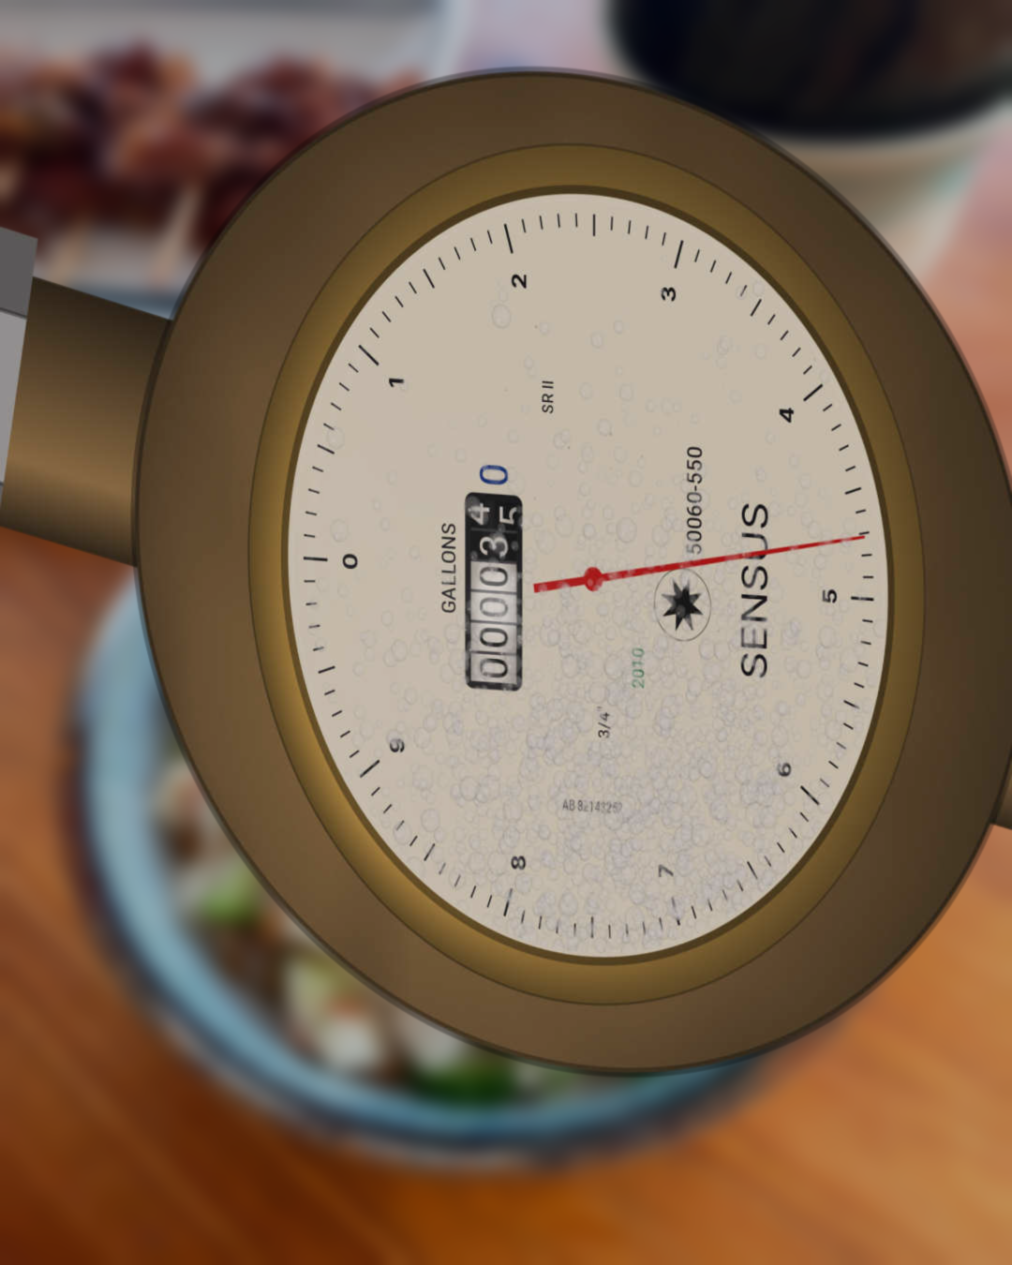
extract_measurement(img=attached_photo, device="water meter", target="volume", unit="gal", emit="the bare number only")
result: 344.7
